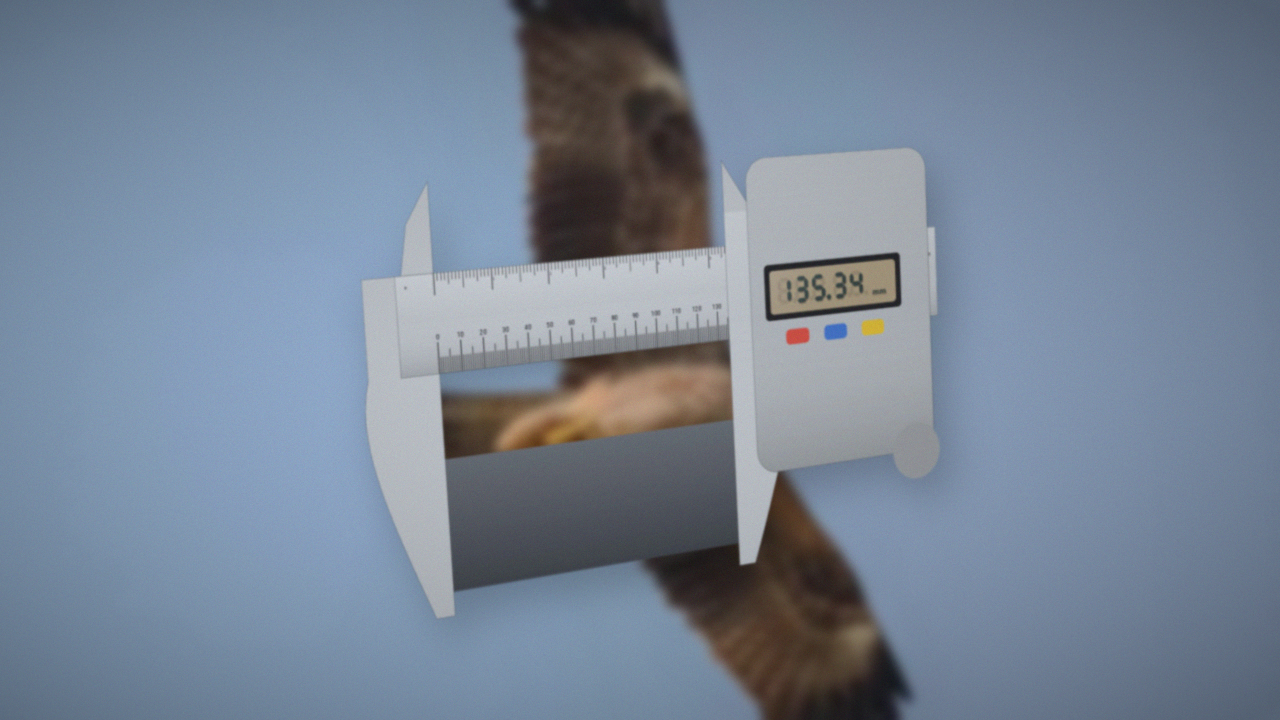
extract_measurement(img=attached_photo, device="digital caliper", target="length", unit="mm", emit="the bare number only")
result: 135.34
